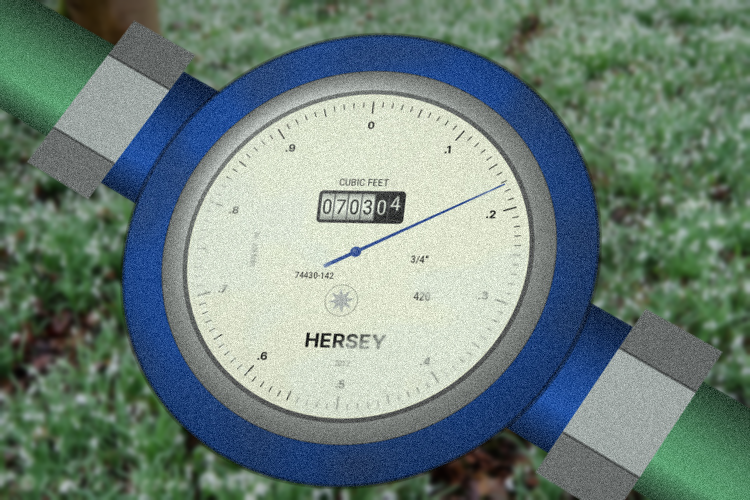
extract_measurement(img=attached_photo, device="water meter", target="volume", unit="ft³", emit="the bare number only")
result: 70304.17
